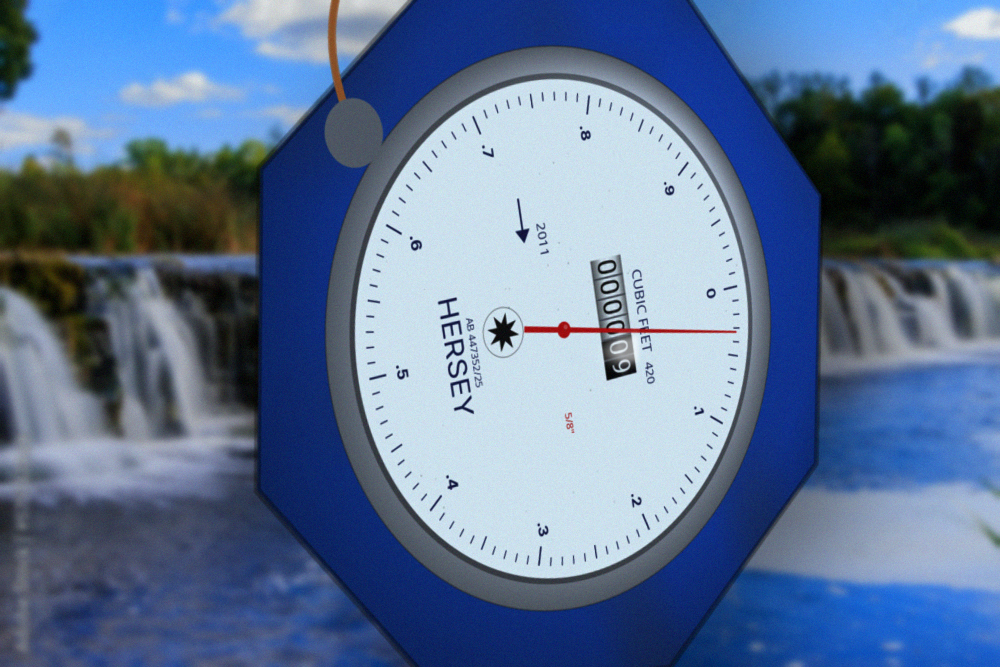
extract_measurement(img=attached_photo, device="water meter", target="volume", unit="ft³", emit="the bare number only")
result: 9.03
